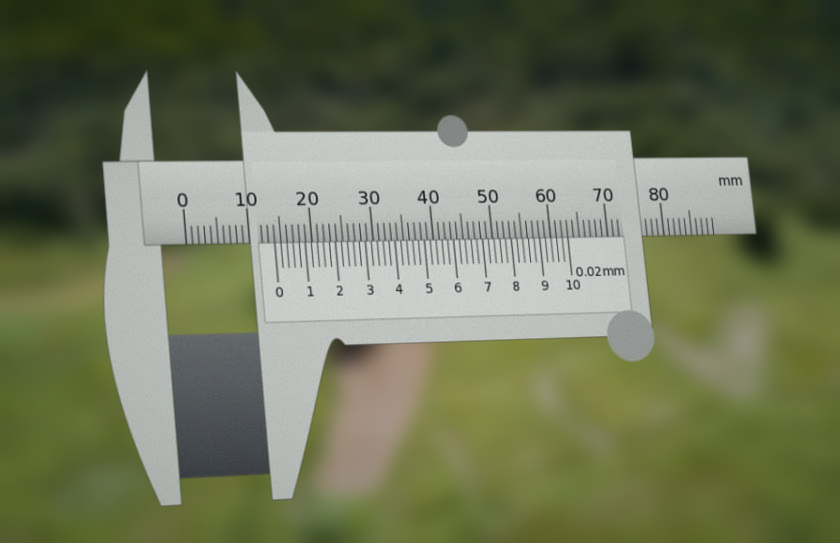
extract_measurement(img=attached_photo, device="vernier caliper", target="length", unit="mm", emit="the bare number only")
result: 14.0
